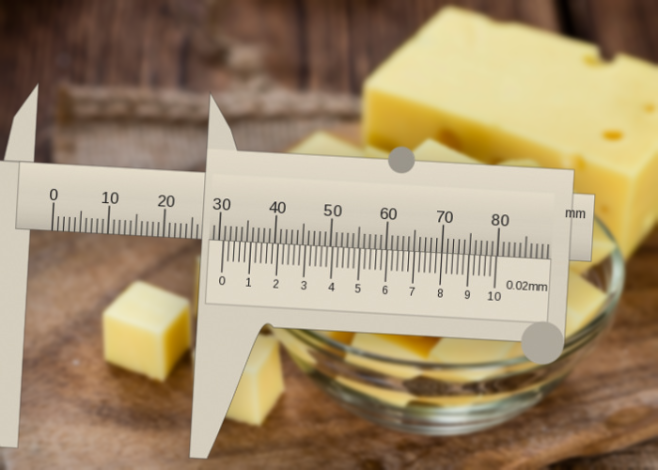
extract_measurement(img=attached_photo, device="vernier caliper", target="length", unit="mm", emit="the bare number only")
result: 30.8
